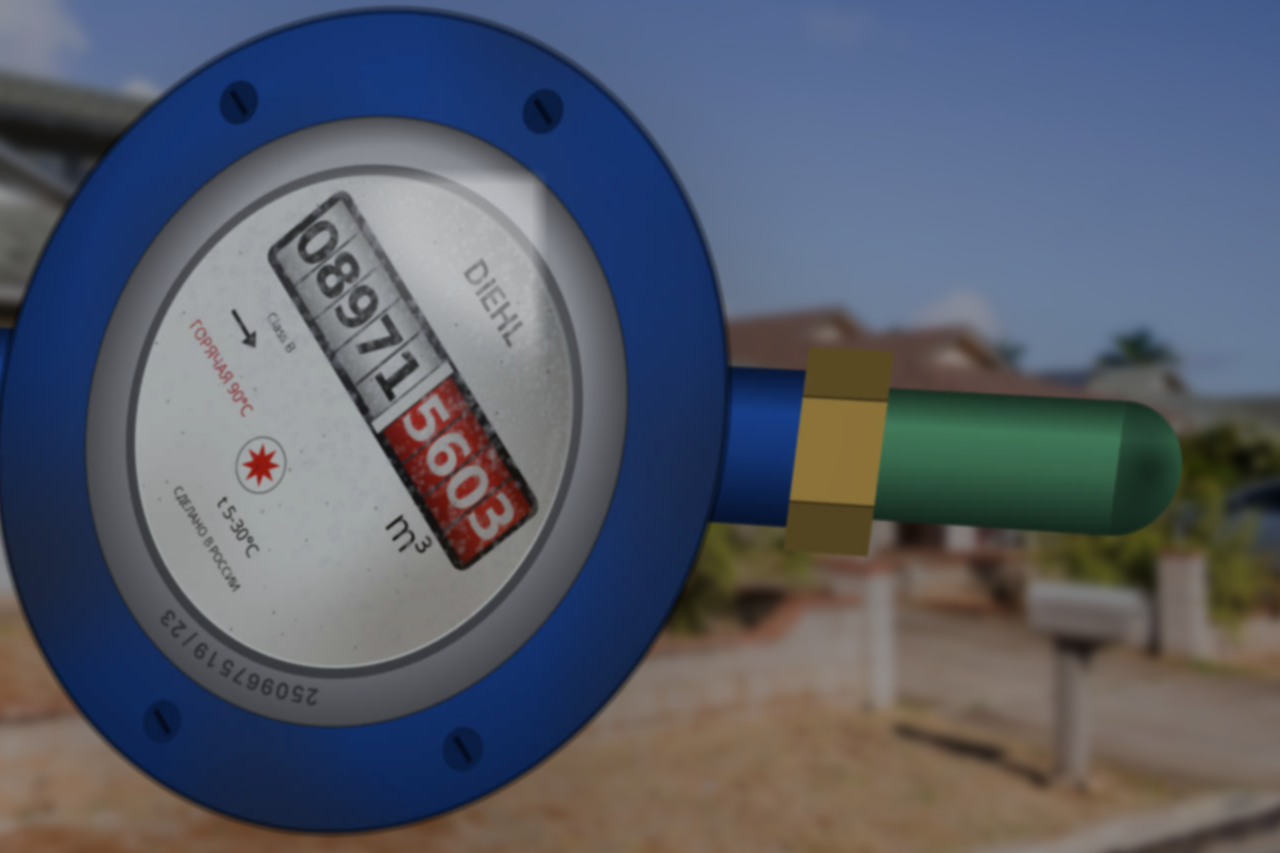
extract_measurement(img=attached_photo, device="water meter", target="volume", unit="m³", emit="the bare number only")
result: 8971.5603
